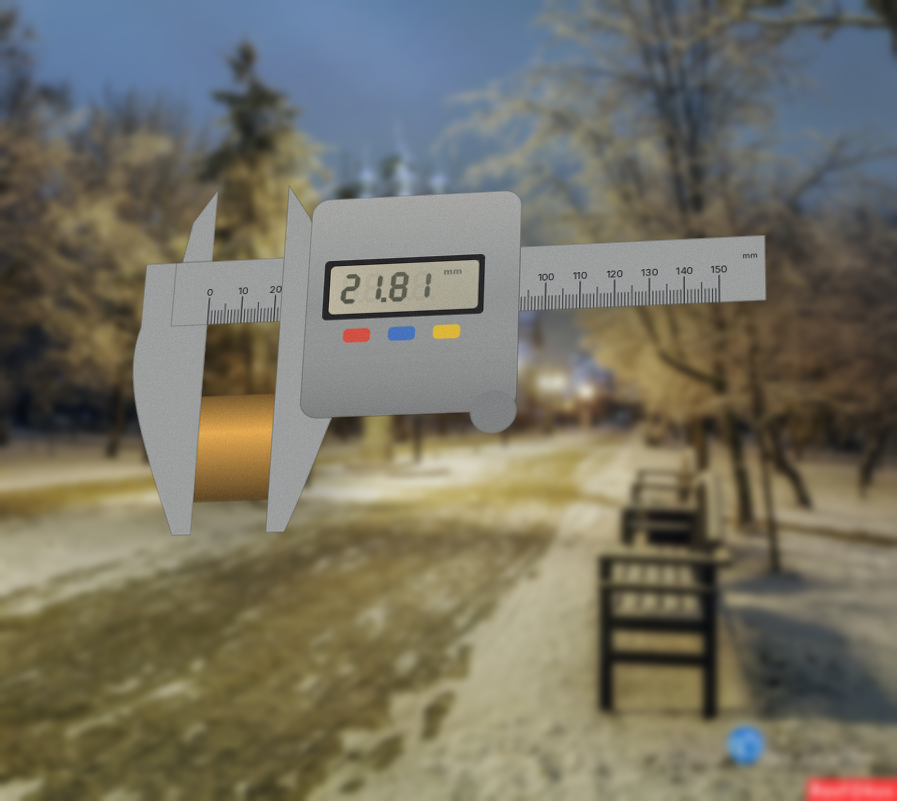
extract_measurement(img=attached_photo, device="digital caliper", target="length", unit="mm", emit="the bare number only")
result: 21.81
